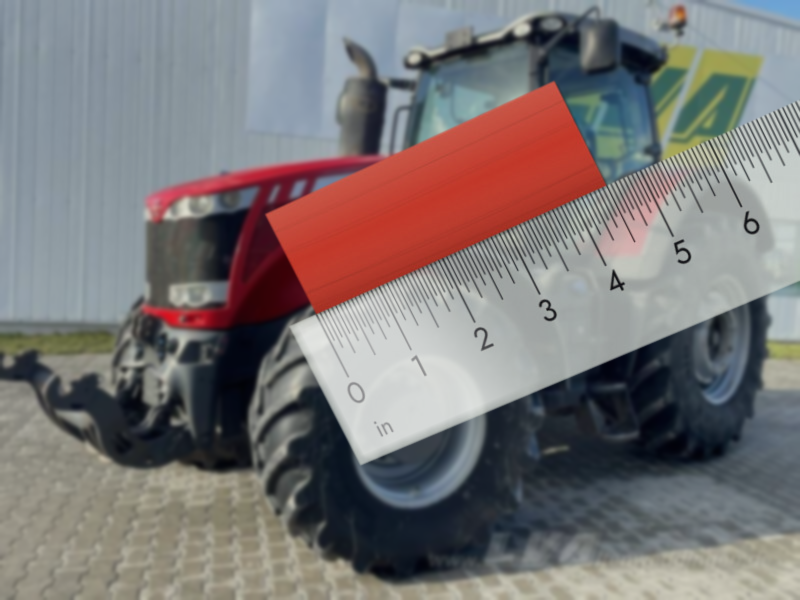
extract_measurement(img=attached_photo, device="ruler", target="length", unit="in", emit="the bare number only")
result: 4.5
